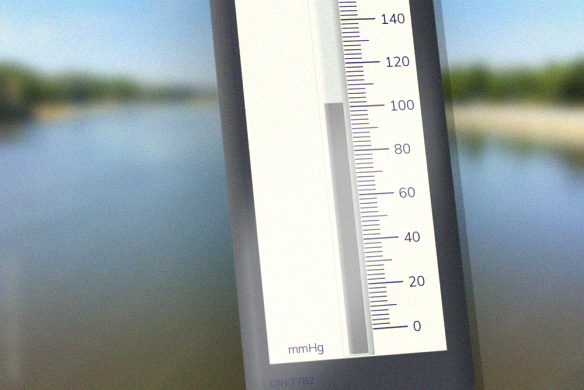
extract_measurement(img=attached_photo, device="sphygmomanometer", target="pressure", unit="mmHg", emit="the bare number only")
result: 102
